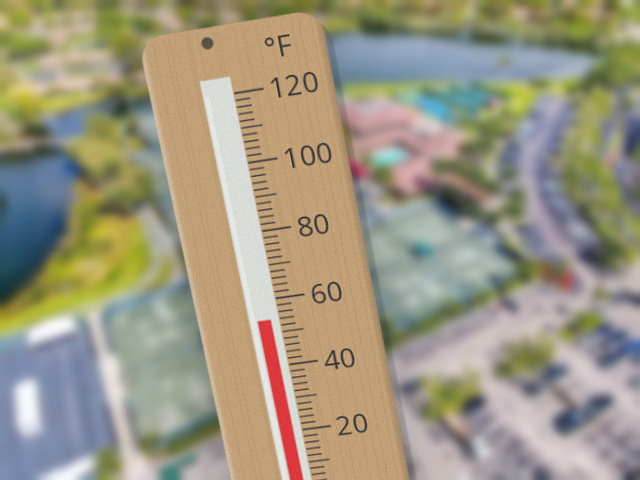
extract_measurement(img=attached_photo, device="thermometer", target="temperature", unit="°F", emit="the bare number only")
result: 54
